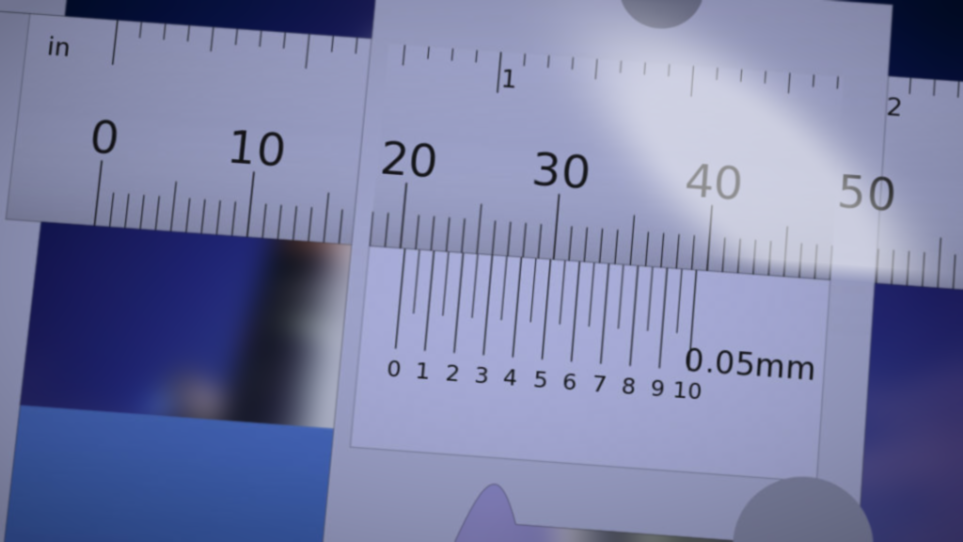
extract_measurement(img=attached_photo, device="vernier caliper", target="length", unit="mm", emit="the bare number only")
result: 20.3
